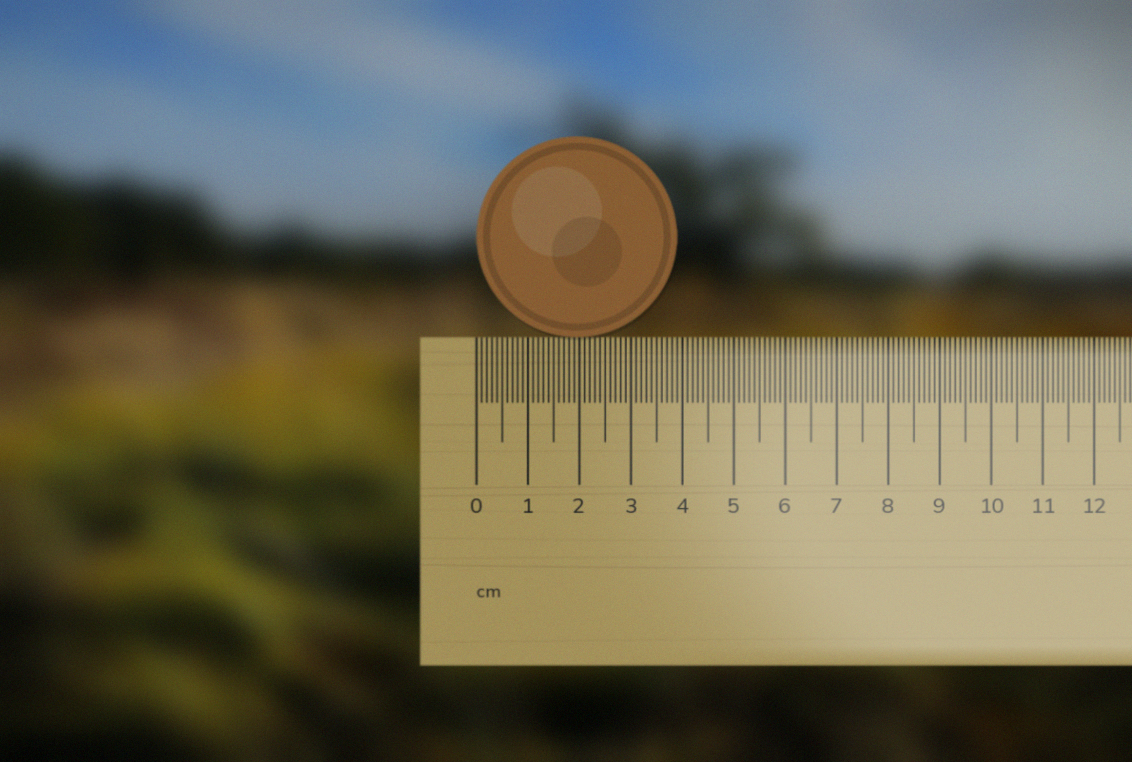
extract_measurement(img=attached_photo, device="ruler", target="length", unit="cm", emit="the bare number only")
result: 3.9
